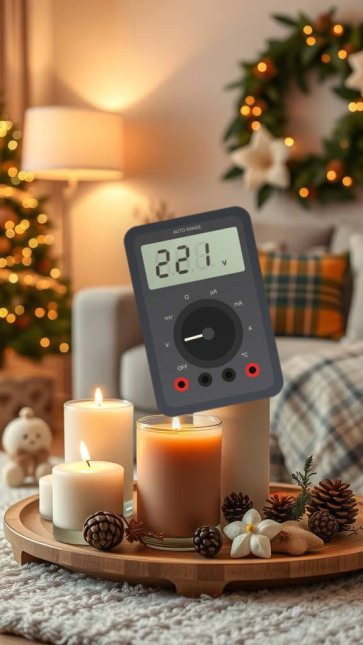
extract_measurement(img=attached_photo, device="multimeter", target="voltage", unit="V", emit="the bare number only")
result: 221
